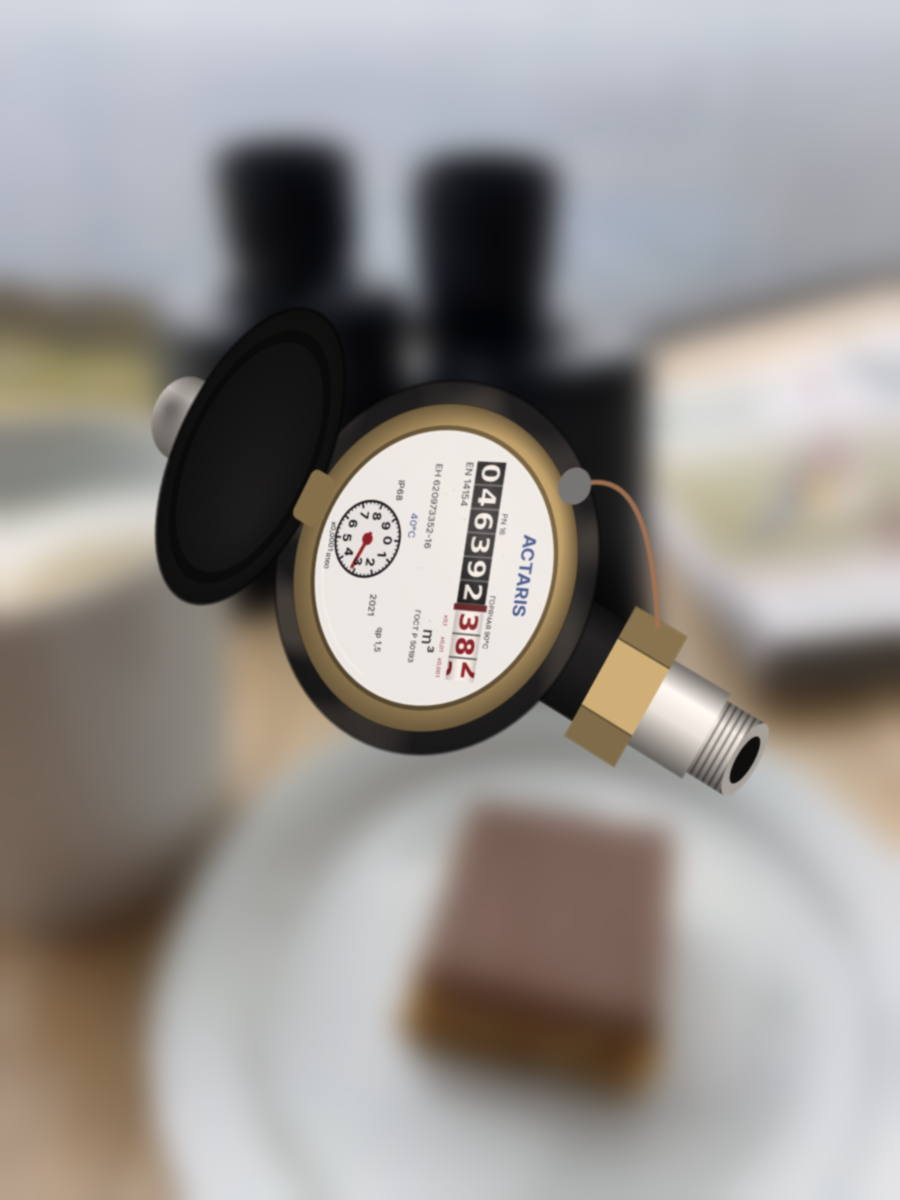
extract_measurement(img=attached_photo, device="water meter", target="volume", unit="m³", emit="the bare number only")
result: 46392.3823
